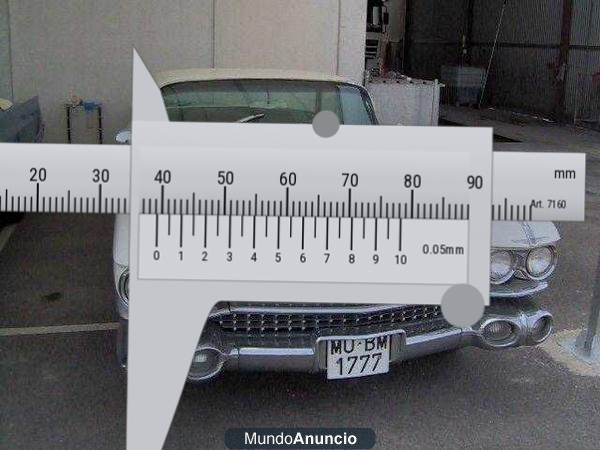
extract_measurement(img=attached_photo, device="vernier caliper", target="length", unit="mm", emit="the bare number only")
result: 39.2
